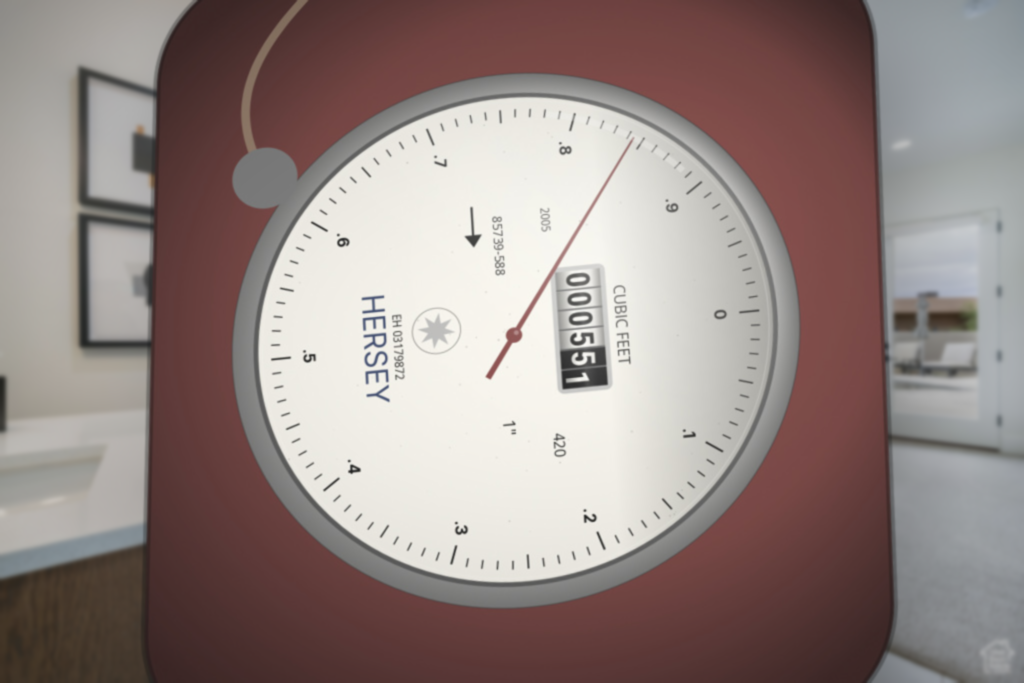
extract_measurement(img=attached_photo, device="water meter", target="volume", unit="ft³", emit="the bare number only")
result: 550.84
